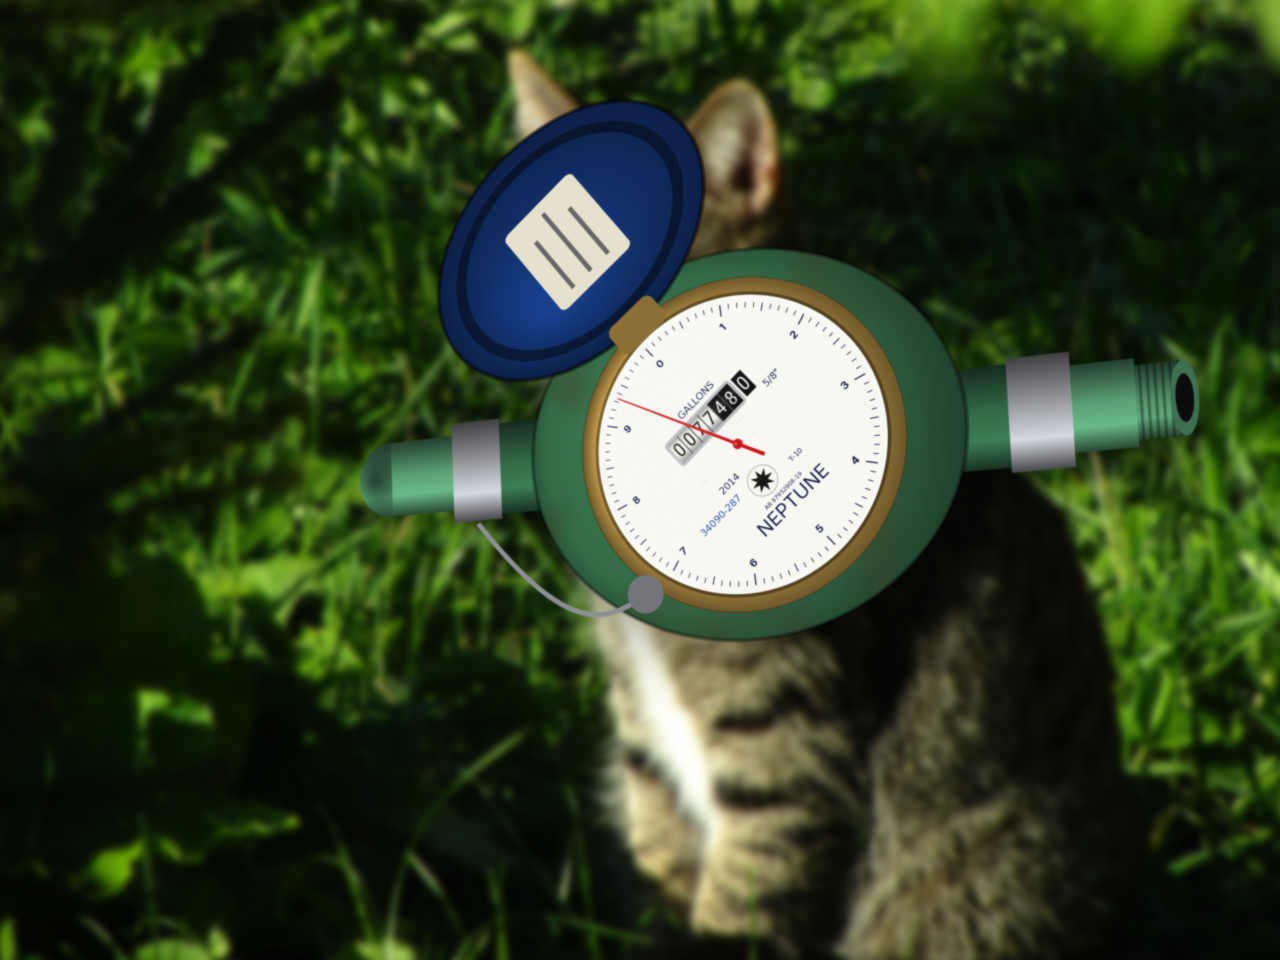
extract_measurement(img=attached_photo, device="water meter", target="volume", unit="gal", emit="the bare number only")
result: 77479.3
